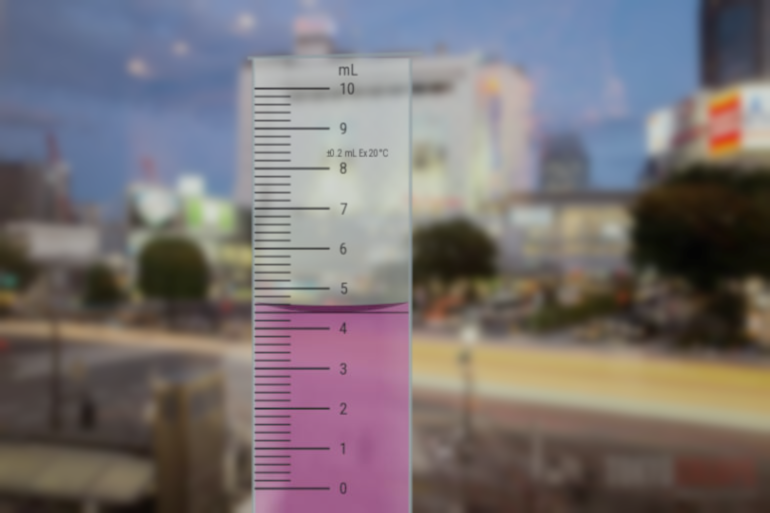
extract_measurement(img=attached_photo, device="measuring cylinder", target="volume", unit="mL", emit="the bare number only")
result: 4.4
